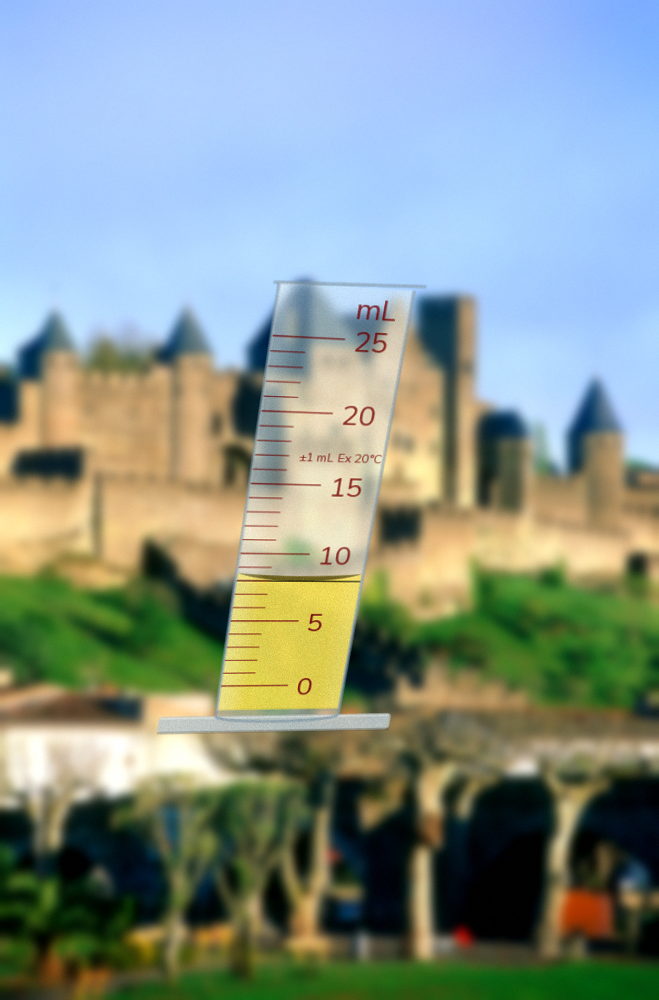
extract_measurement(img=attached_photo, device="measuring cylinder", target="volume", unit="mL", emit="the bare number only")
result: 8
